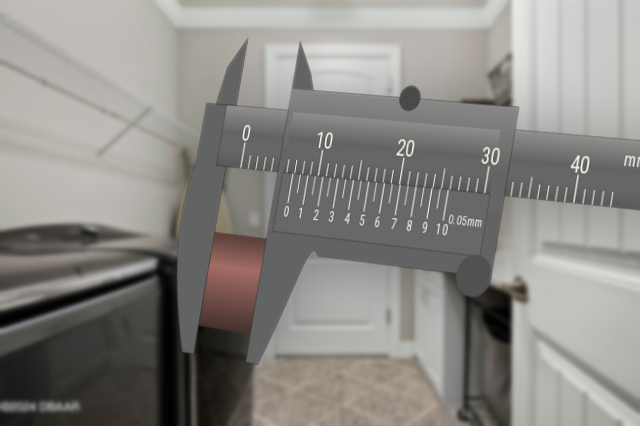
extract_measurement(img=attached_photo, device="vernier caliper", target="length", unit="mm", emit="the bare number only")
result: 6.8
